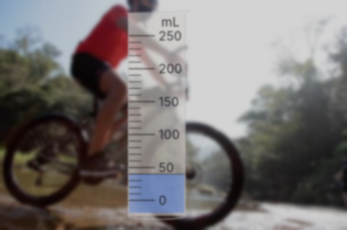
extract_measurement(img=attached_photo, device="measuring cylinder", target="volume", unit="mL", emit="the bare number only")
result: 40
